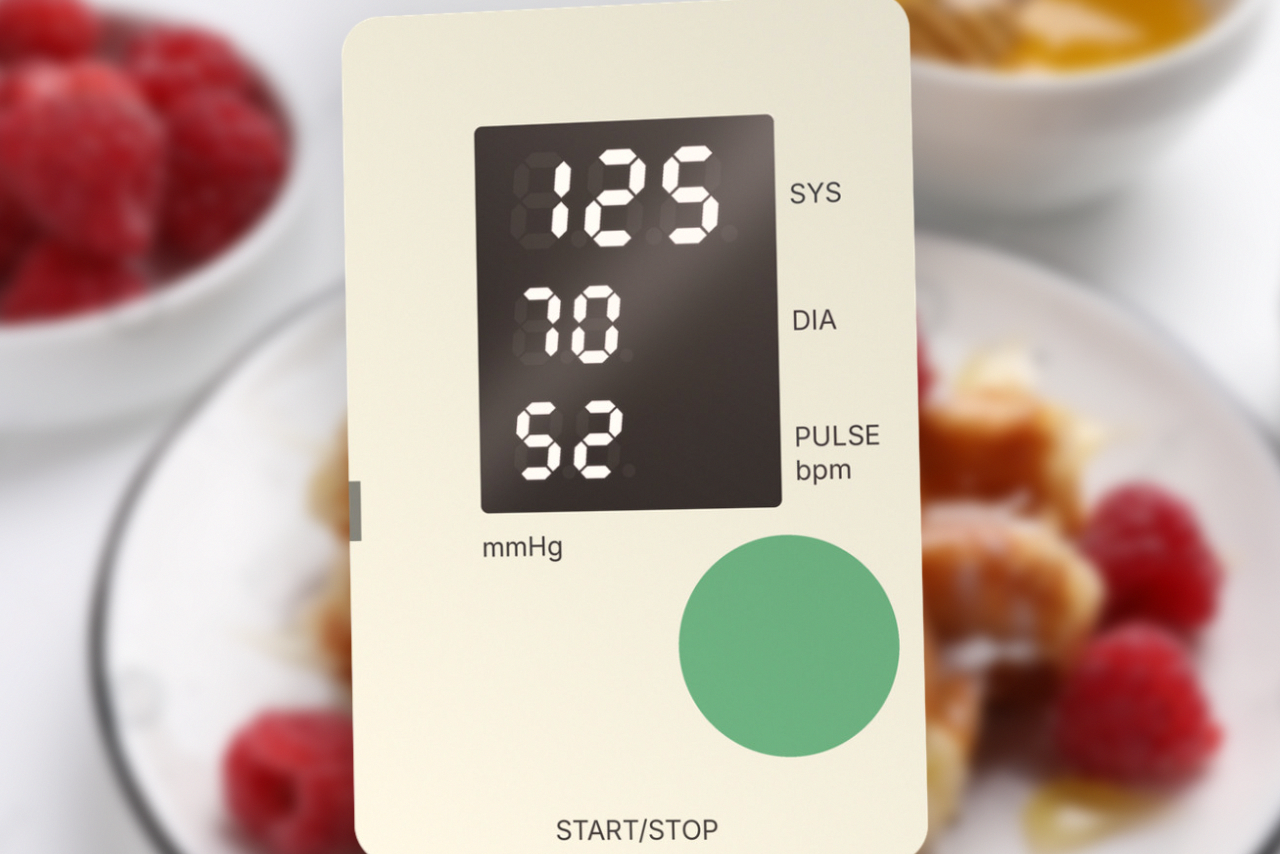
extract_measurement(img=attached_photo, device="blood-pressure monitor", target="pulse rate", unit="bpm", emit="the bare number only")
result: 52
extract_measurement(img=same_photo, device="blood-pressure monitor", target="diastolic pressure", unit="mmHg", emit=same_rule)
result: 70
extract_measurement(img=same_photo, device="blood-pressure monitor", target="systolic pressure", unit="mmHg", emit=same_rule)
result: 125
